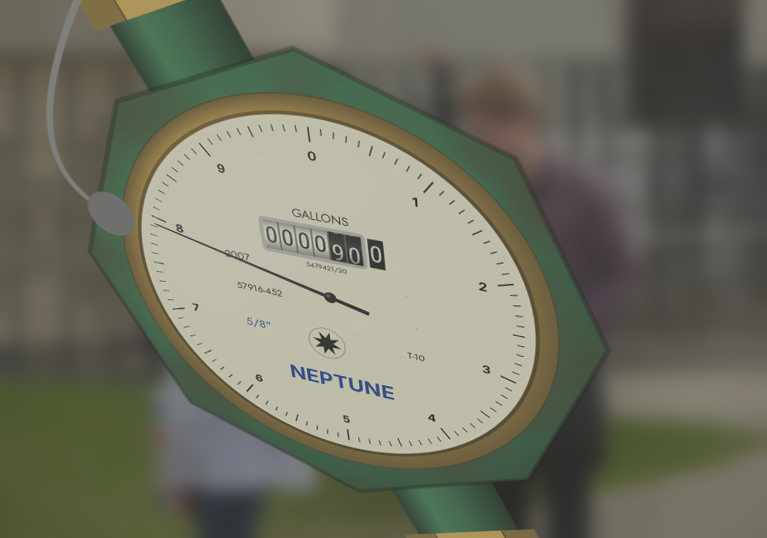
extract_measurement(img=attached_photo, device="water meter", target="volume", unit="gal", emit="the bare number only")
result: 897.9
